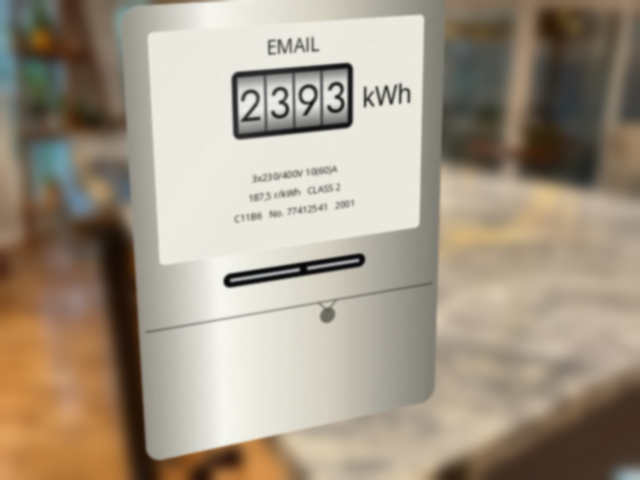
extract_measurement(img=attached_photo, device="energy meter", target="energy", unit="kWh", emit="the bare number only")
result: 2393
